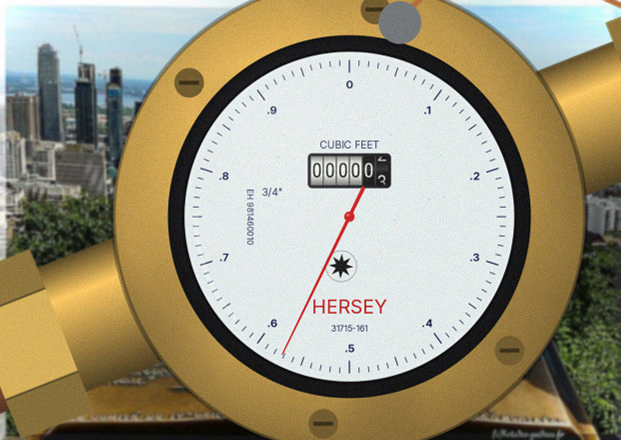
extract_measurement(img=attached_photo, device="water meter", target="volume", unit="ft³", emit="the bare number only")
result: 2.57
